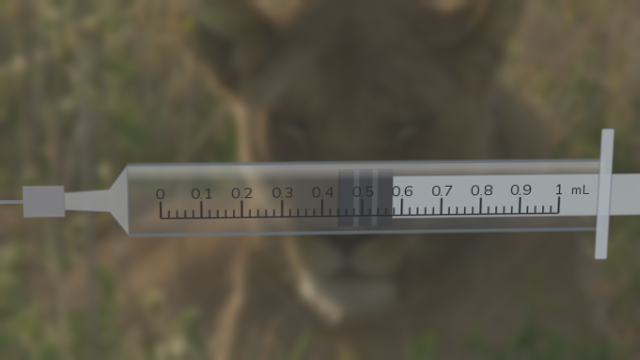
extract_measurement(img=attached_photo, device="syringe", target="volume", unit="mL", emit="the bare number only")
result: 0.44
